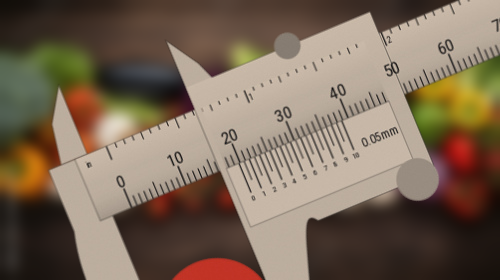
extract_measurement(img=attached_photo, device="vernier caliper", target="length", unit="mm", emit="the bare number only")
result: 19.8
